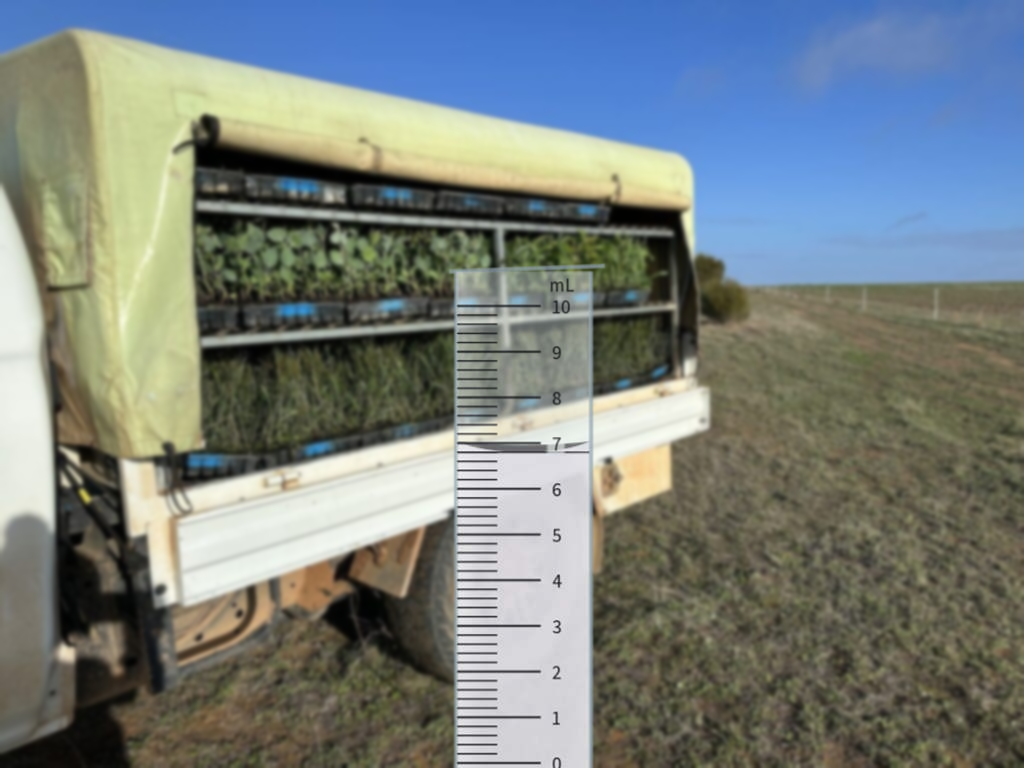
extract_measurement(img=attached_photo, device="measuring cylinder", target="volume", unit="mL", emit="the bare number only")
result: 6.8
